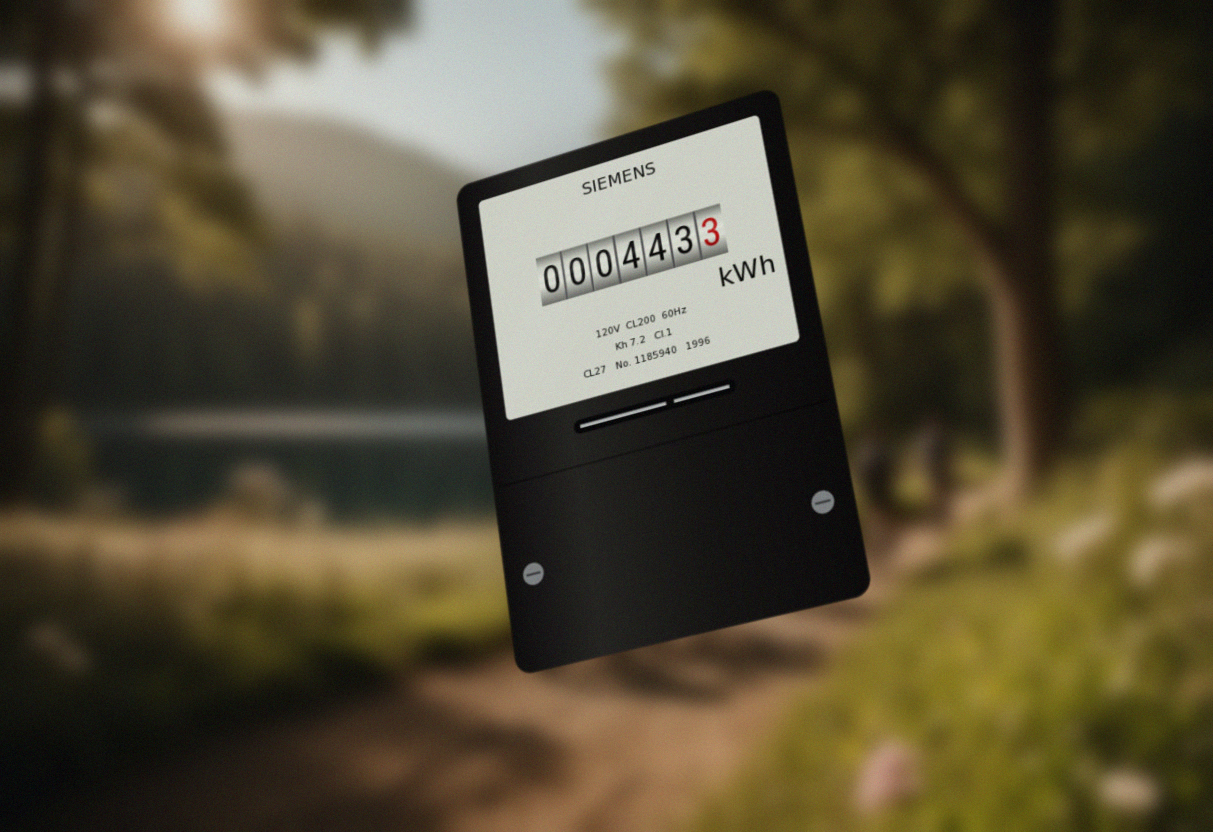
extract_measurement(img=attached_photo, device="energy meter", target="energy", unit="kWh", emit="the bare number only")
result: 443.3
